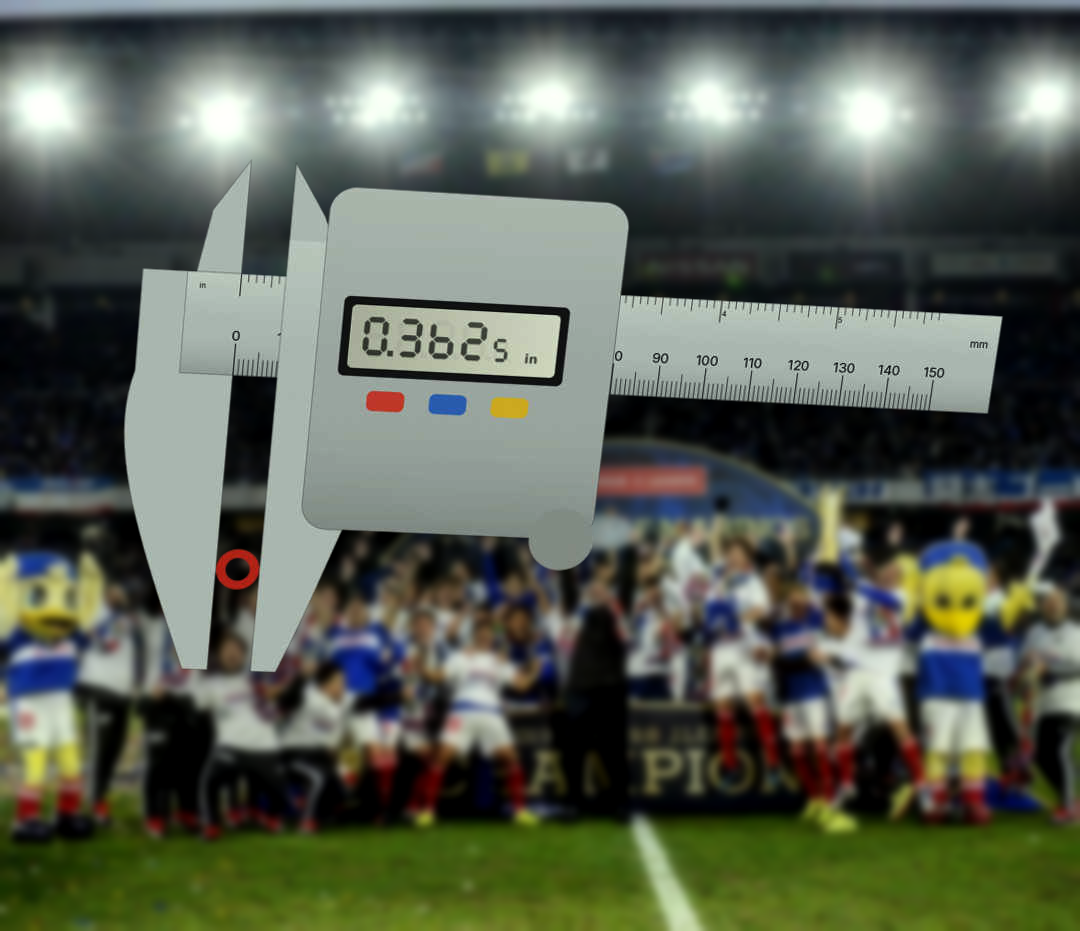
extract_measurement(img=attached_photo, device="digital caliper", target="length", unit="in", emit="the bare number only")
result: 0.3625
